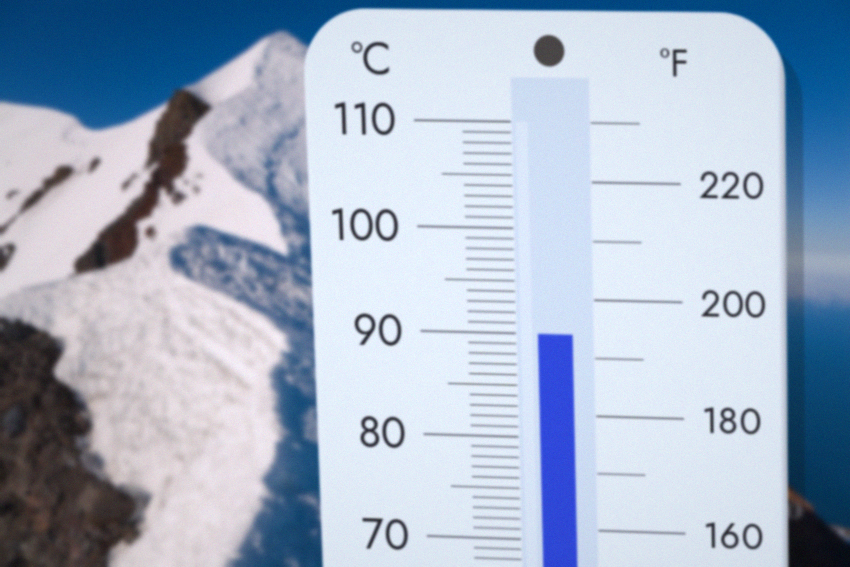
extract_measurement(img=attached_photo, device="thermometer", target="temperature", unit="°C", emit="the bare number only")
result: 90
